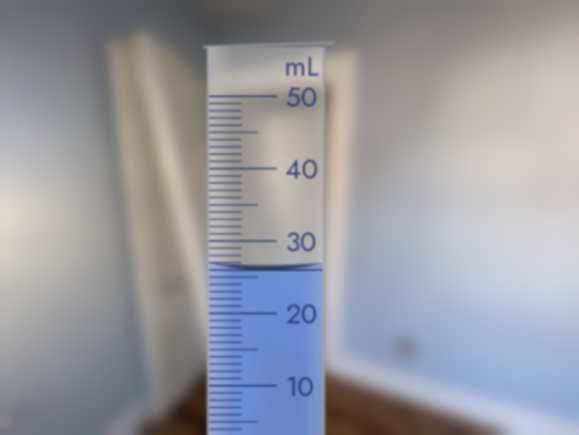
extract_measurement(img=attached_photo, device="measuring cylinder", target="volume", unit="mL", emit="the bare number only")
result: 26
